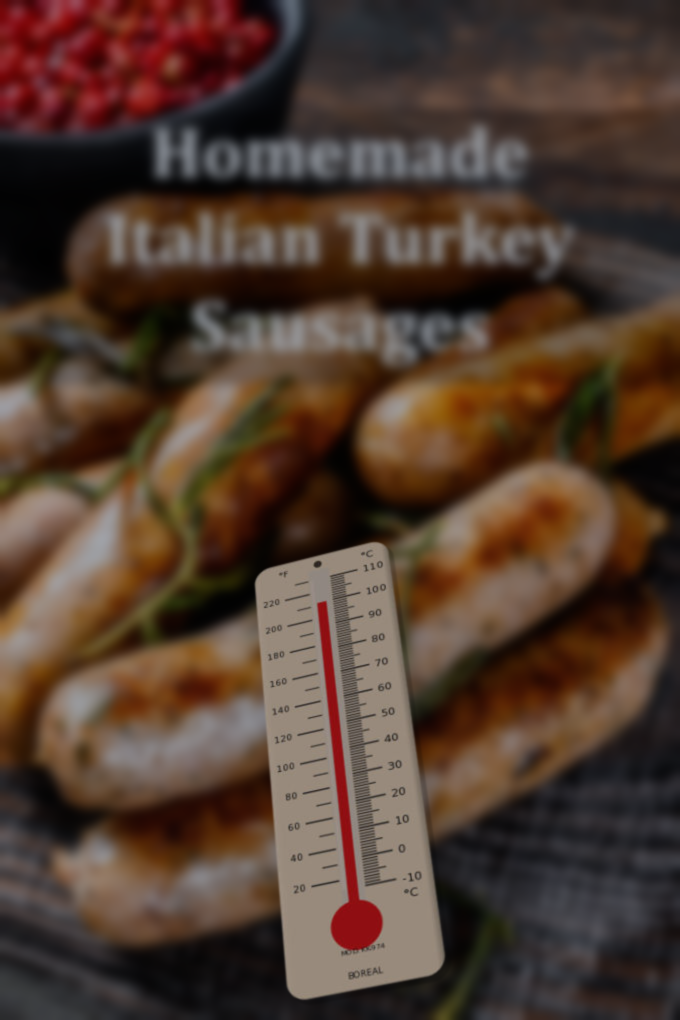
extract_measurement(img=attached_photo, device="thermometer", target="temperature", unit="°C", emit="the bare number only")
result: 100
